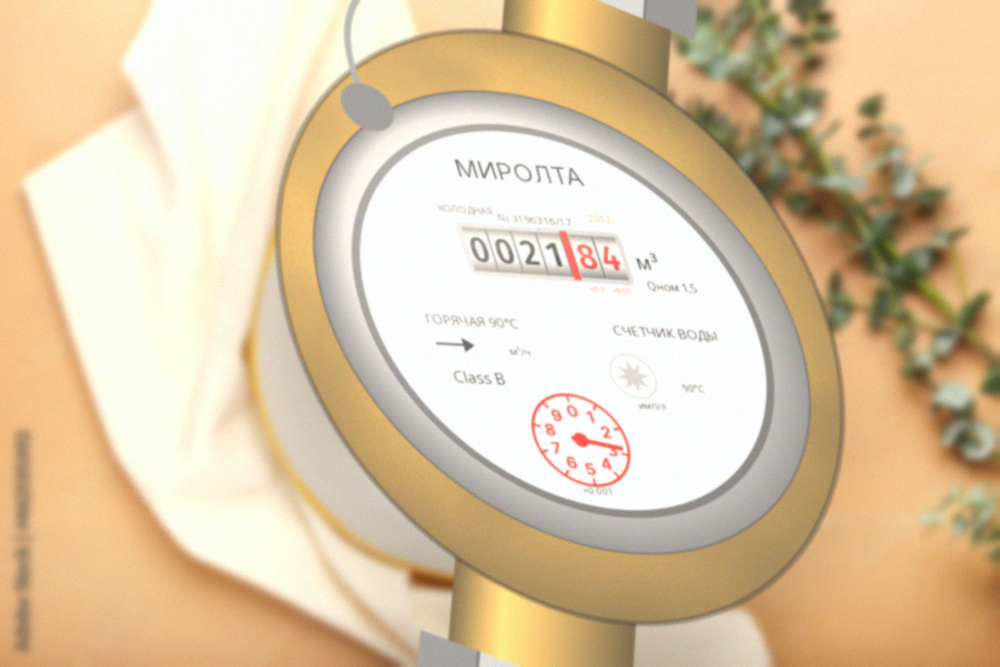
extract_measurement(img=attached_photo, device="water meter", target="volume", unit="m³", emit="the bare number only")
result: 21.842
